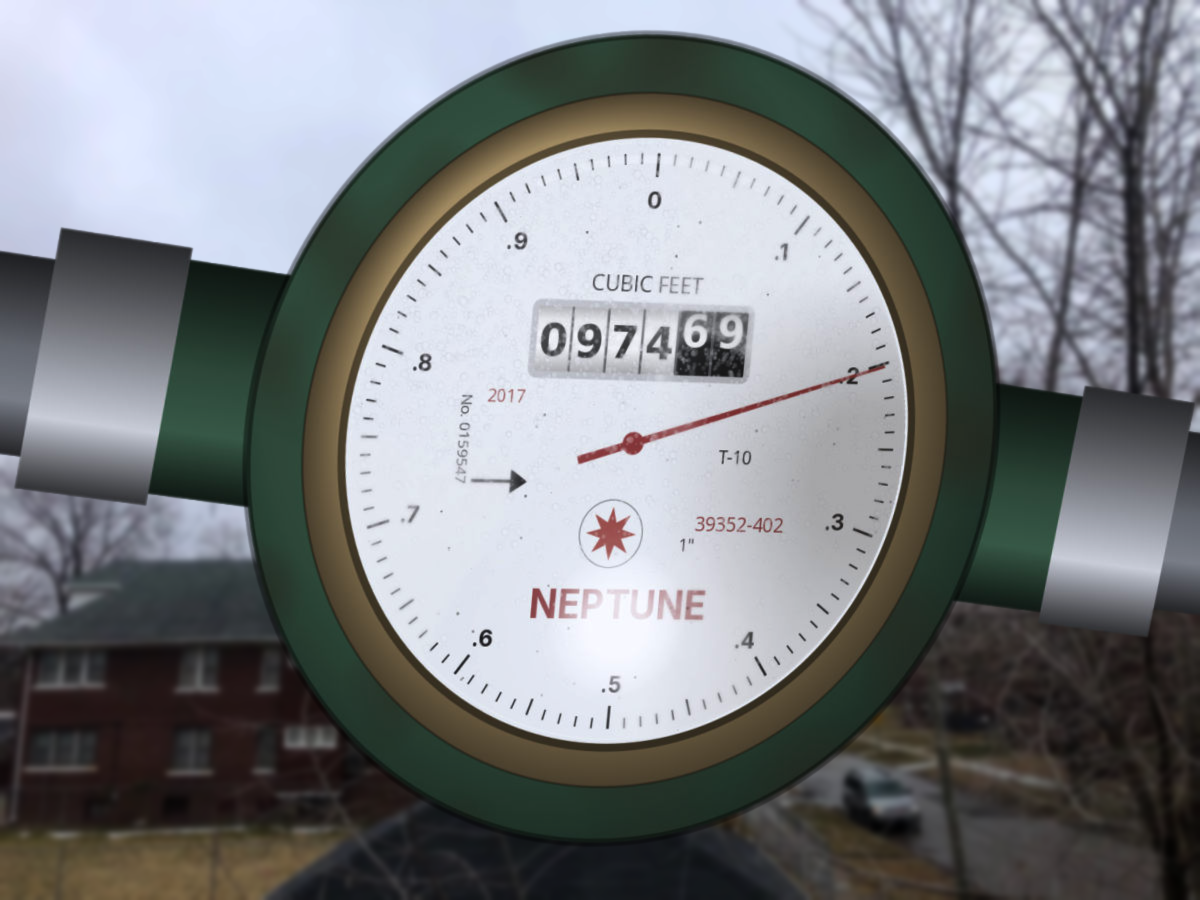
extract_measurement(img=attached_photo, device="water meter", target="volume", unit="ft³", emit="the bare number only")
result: 97469.20
